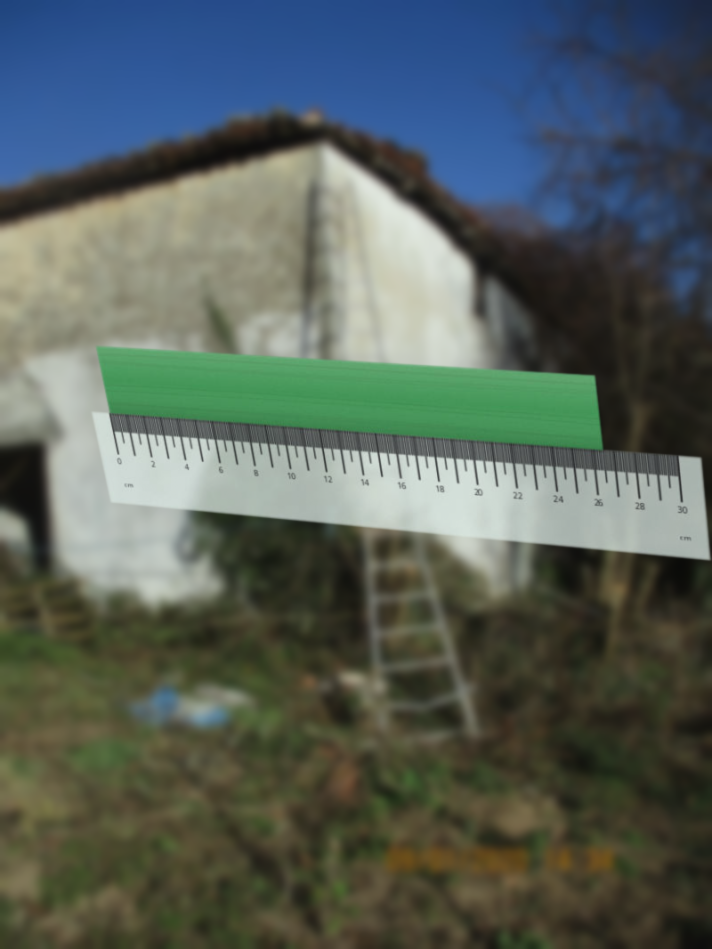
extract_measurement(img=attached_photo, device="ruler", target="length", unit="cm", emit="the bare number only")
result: 26.5
